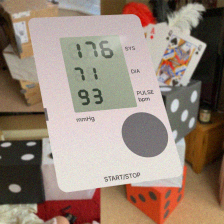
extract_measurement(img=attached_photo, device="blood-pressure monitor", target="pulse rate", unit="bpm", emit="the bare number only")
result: 93
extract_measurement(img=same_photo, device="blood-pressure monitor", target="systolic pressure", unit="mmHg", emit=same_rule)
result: 176
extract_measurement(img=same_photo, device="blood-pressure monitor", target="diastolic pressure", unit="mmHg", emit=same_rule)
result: 71
